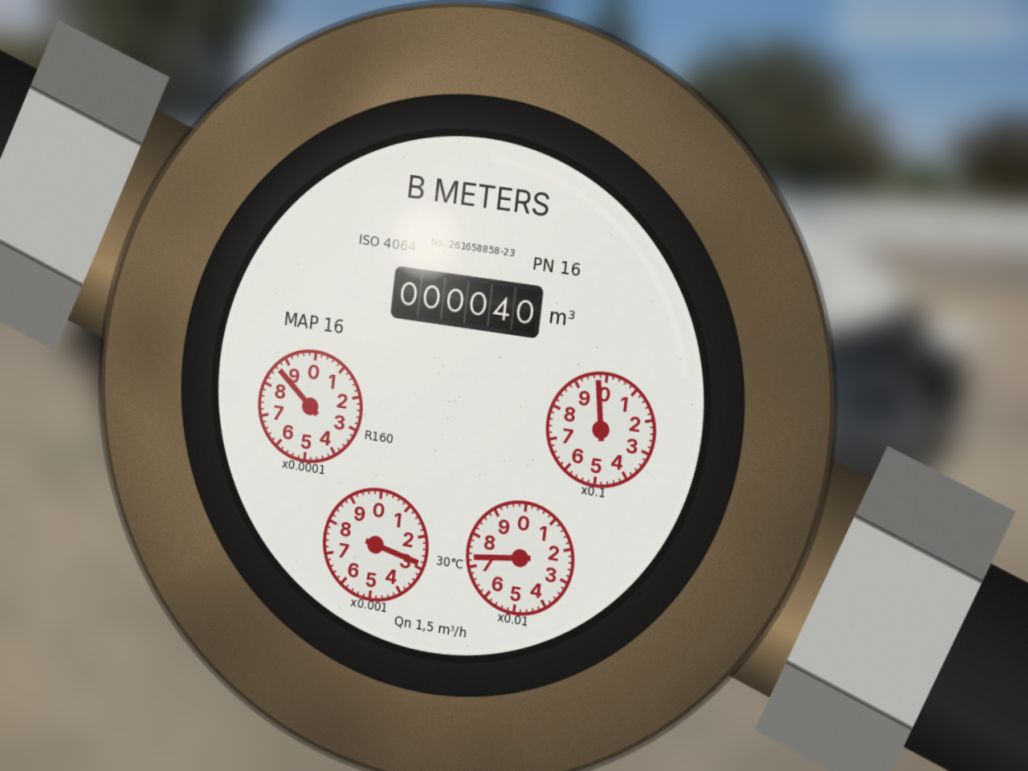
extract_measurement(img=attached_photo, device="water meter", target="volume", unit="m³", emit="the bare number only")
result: 39.9728
